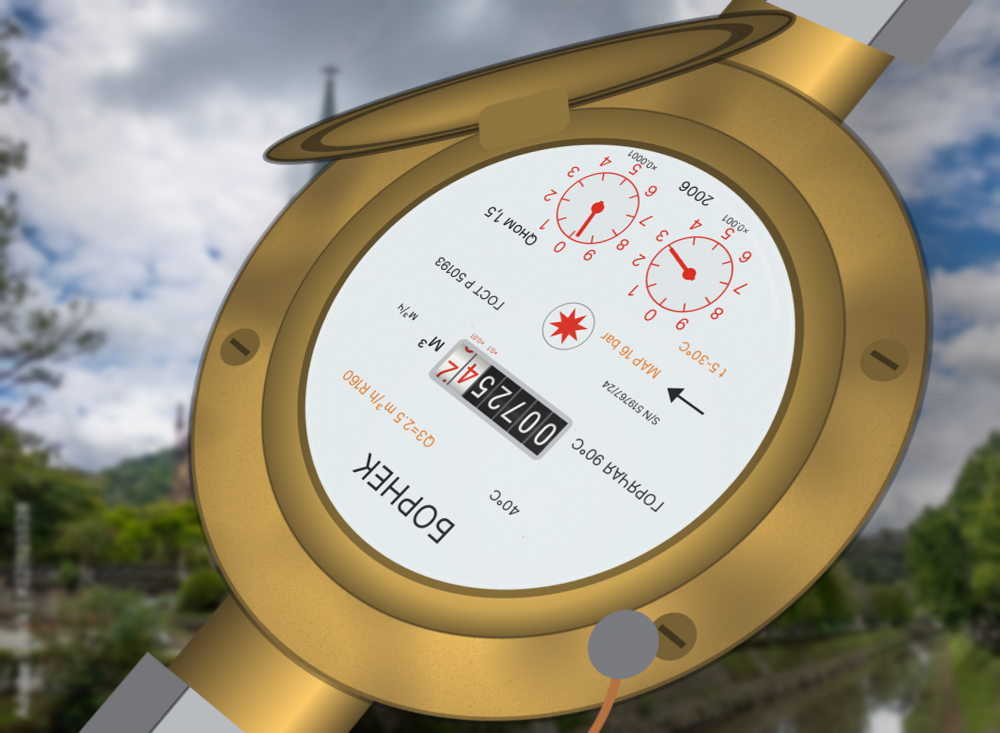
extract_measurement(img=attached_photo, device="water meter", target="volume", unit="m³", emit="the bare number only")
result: 725.4229
